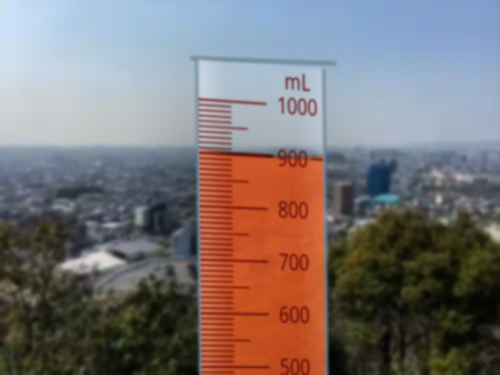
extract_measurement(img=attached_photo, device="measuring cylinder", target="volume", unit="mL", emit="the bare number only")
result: 900
